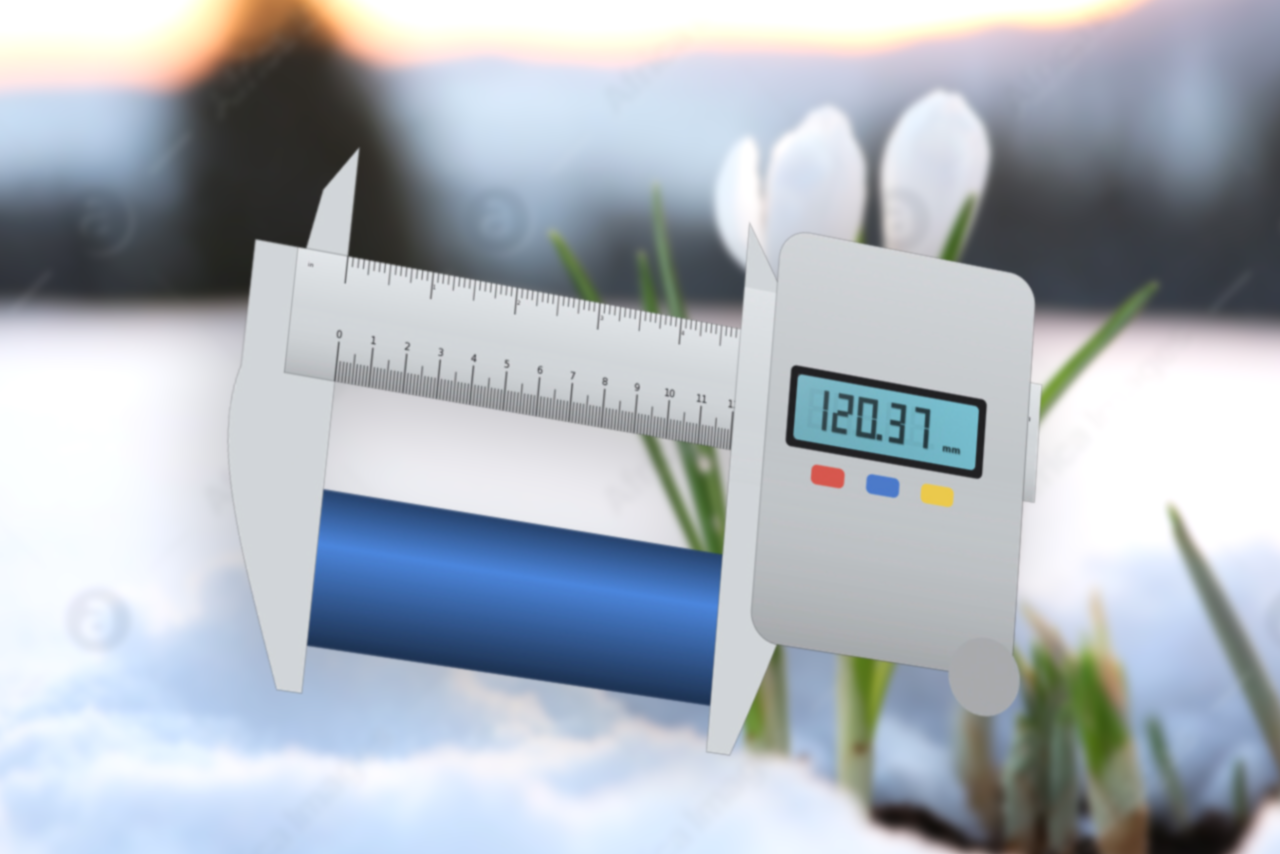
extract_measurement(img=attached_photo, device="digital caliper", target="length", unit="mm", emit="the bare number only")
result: 120.37
